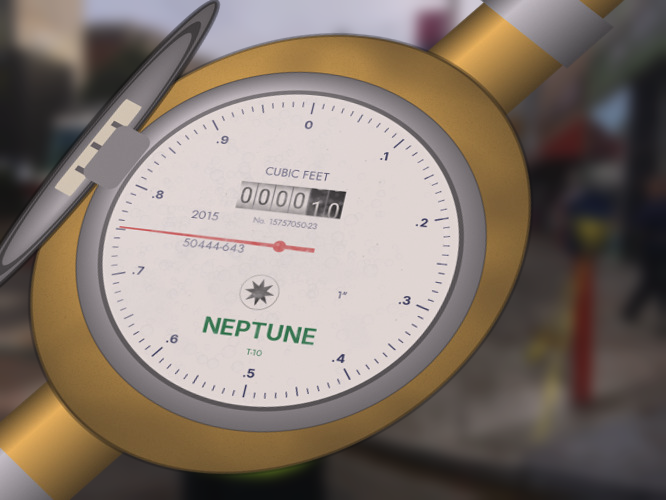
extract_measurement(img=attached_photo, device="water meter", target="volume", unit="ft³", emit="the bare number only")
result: 9.75
